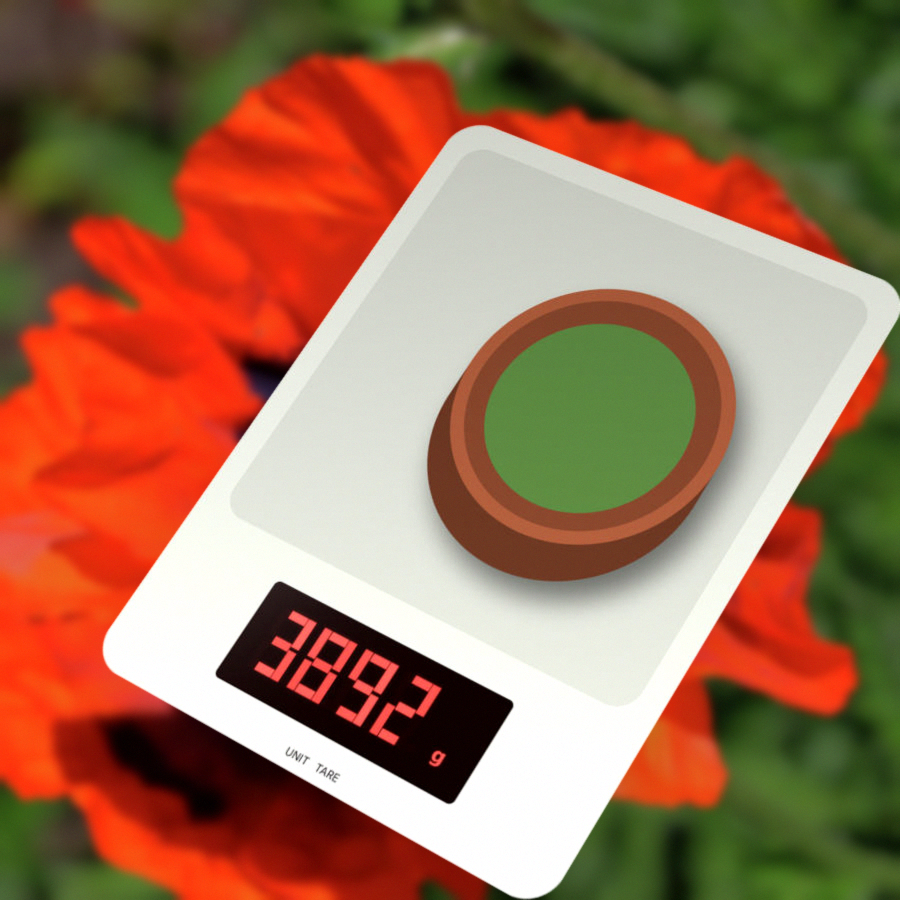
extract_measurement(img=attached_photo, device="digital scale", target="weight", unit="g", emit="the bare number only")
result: 3892
